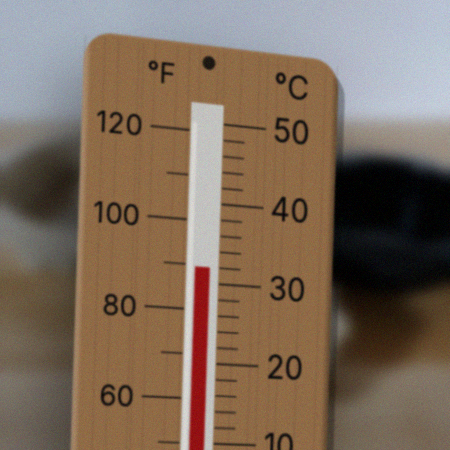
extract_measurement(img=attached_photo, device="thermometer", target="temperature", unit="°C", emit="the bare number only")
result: 32
